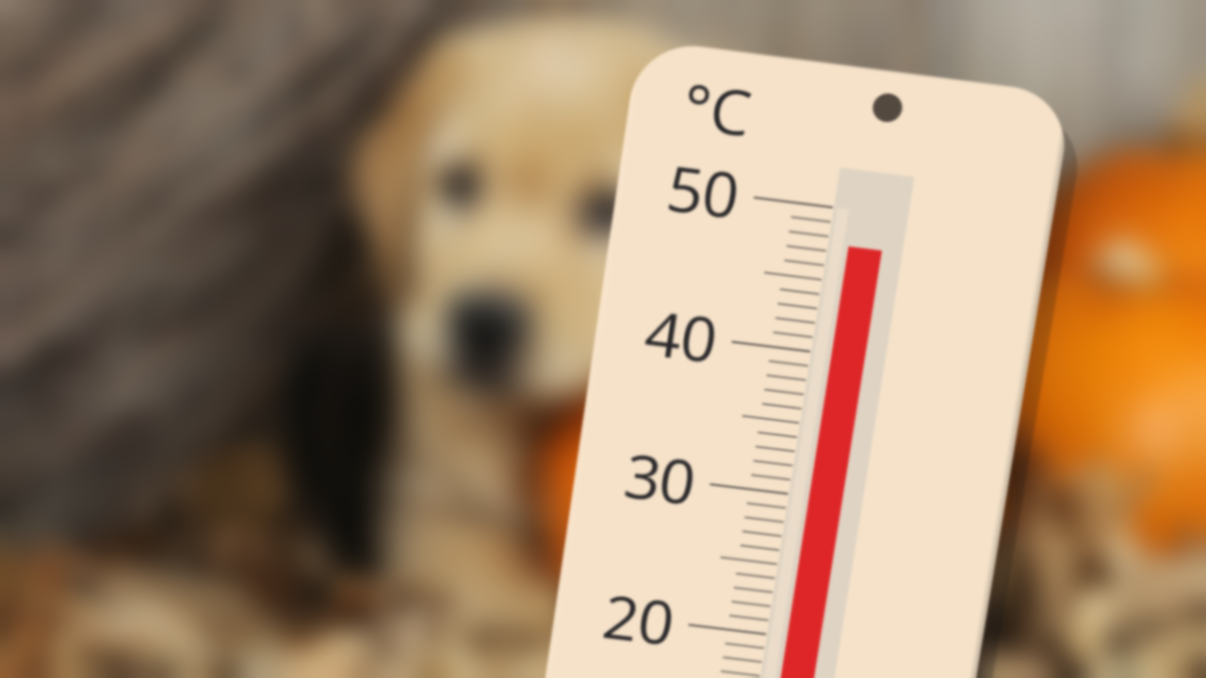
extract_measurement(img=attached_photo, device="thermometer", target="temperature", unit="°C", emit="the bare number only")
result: 47.5
